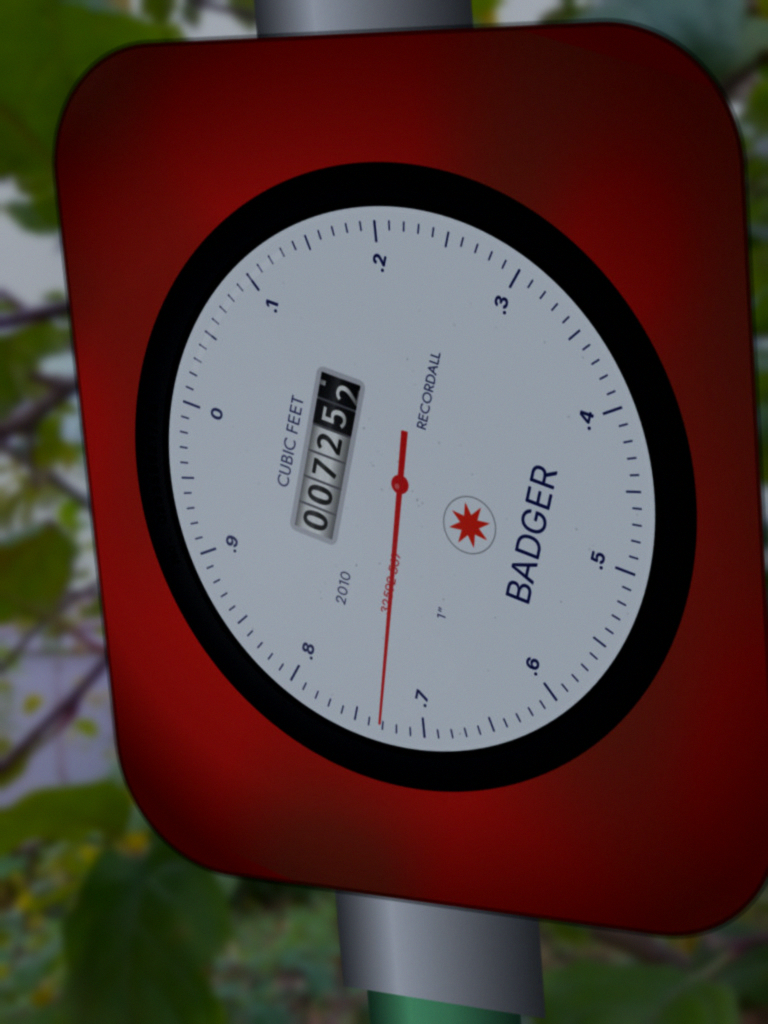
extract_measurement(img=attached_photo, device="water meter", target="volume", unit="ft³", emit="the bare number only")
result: 7251.73
